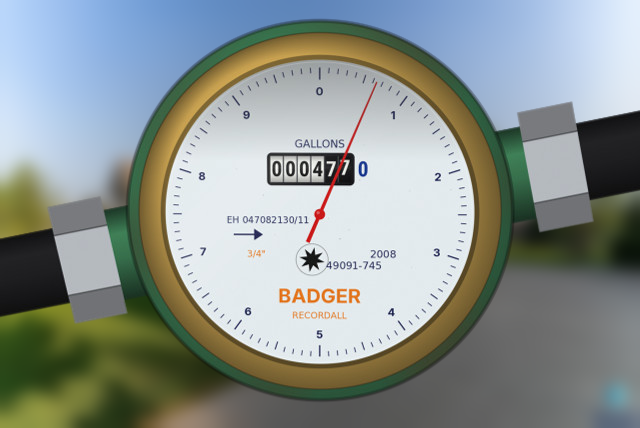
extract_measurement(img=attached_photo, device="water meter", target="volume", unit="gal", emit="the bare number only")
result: 4770.6
